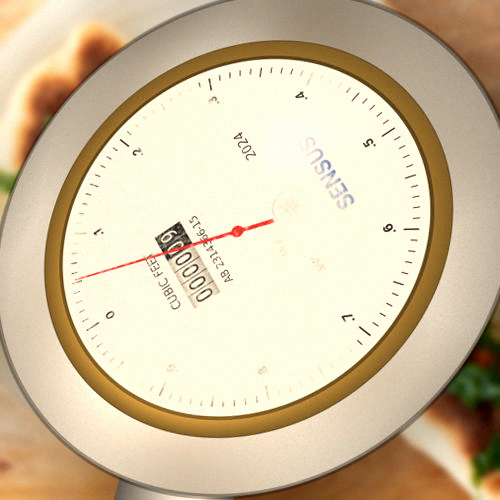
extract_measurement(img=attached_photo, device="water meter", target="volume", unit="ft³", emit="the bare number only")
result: 9.05
